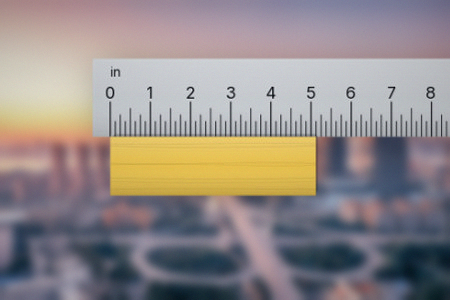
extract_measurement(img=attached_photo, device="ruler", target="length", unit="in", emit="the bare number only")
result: 5.125
